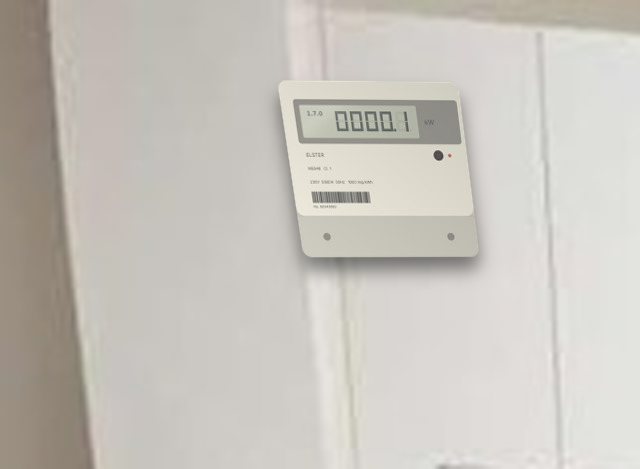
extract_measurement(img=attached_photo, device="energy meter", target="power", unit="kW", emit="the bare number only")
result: 0.1
